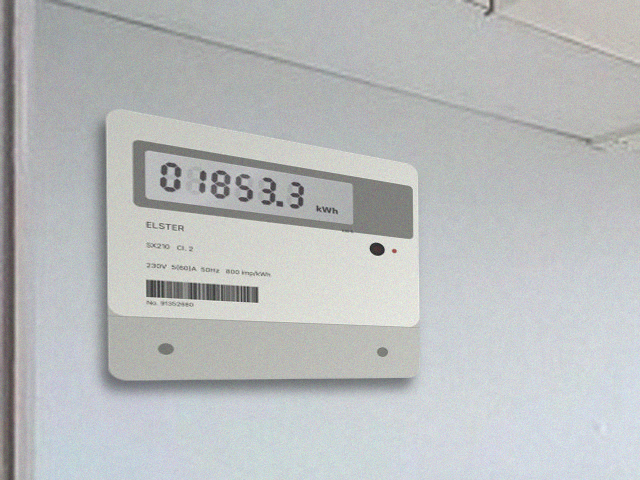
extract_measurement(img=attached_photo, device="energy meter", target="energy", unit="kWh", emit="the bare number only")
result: 1853.3
